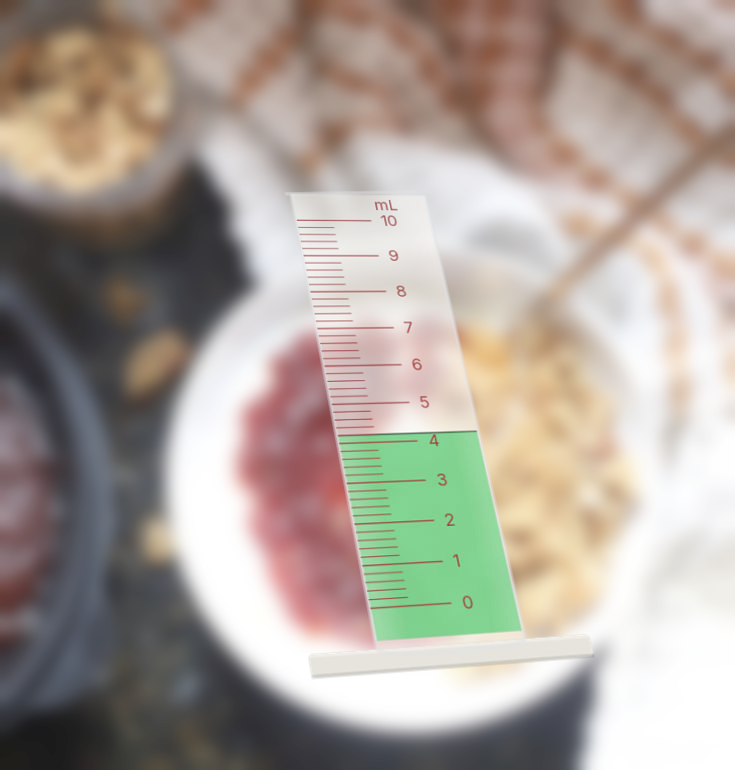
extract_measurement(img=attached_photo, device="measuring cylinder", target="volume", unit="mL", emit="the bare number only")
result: 4.2
